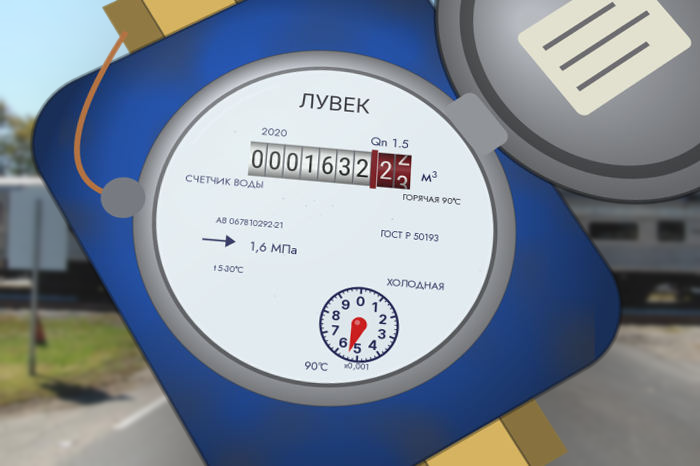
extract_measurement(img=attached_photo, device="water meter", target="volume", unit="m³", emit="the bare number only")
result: 1632.225
